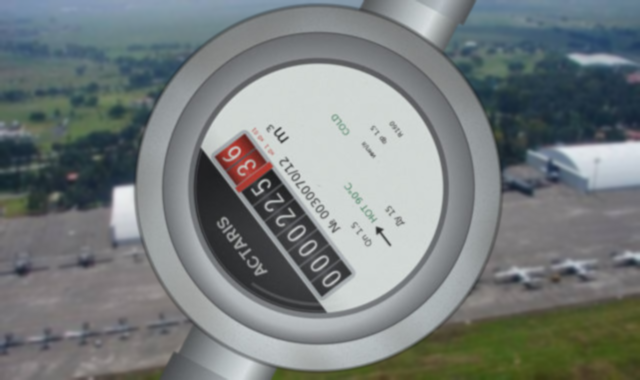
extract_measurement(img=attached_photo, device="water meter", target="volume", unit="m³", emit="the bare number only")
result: 225.36
